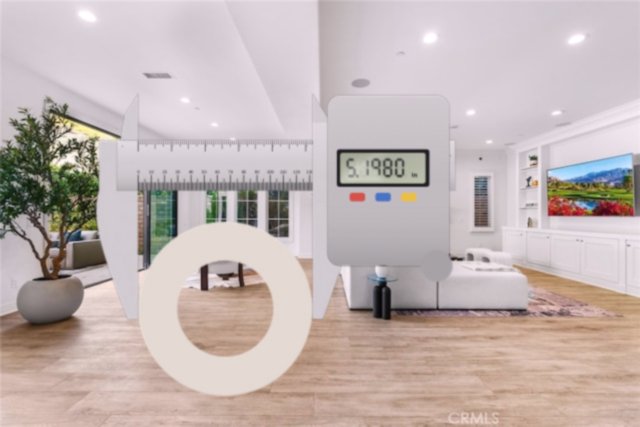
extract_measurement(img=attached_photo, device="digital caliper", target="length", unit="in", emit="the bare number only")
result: 5.1980
